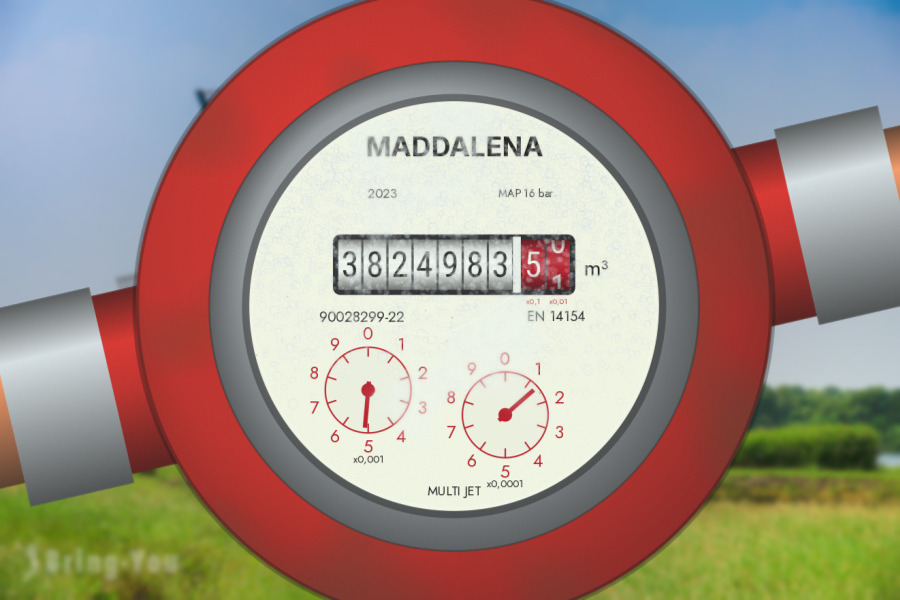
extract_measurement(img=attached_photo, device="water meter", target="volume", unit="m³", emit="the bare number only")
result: 3824983.5051
